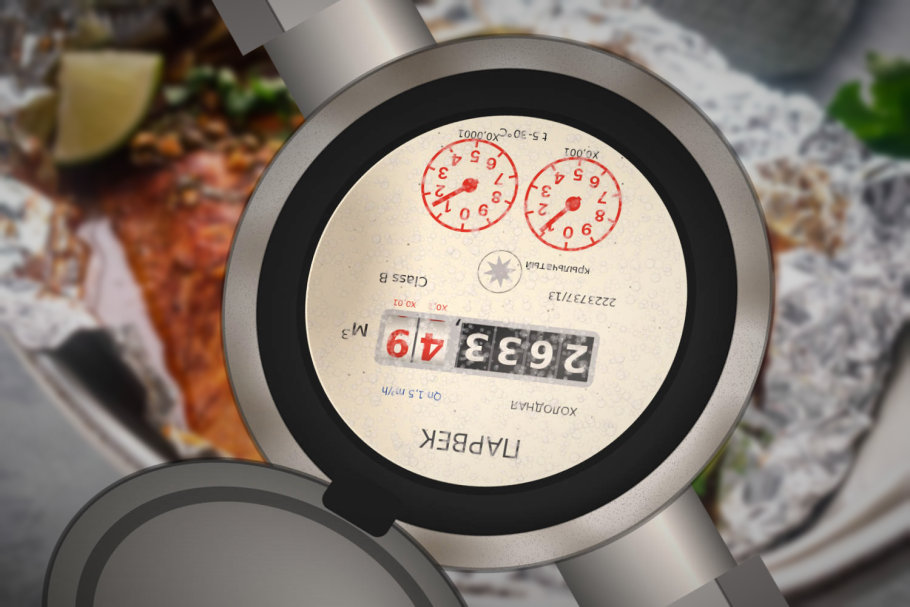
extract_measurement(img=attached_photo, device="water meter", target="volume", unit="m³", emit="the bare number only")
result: 2633.4911
